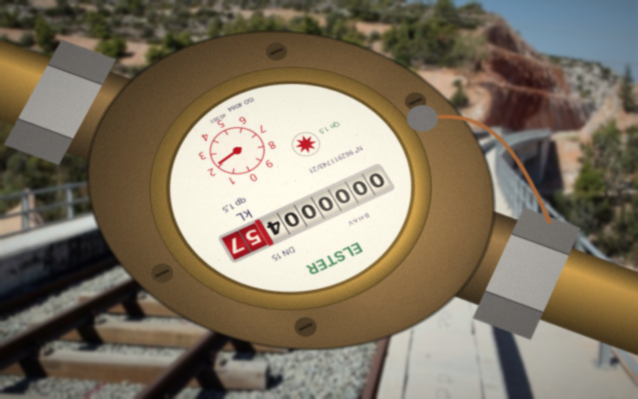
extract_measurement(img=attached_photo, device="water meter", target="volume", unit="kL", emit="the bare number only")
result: 4.572
